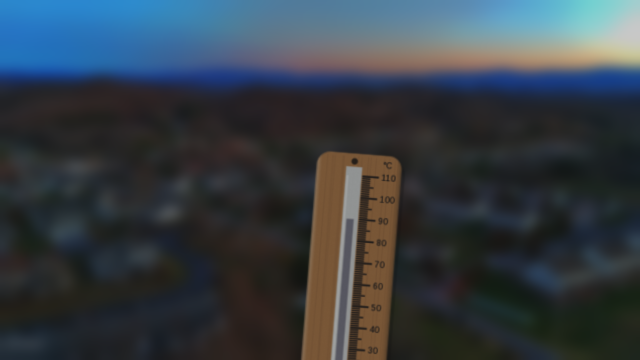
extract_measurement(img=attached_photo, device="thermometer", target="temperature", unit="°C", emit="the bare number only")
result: 90
